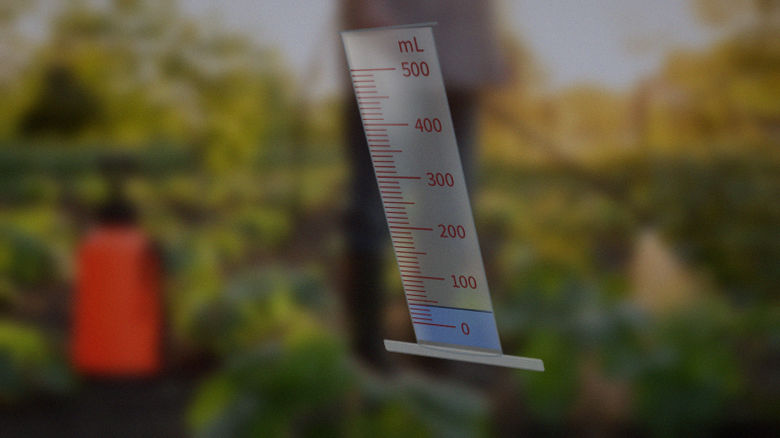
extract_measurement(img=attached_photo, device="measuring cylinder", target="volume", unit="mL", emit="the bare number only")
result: 40
